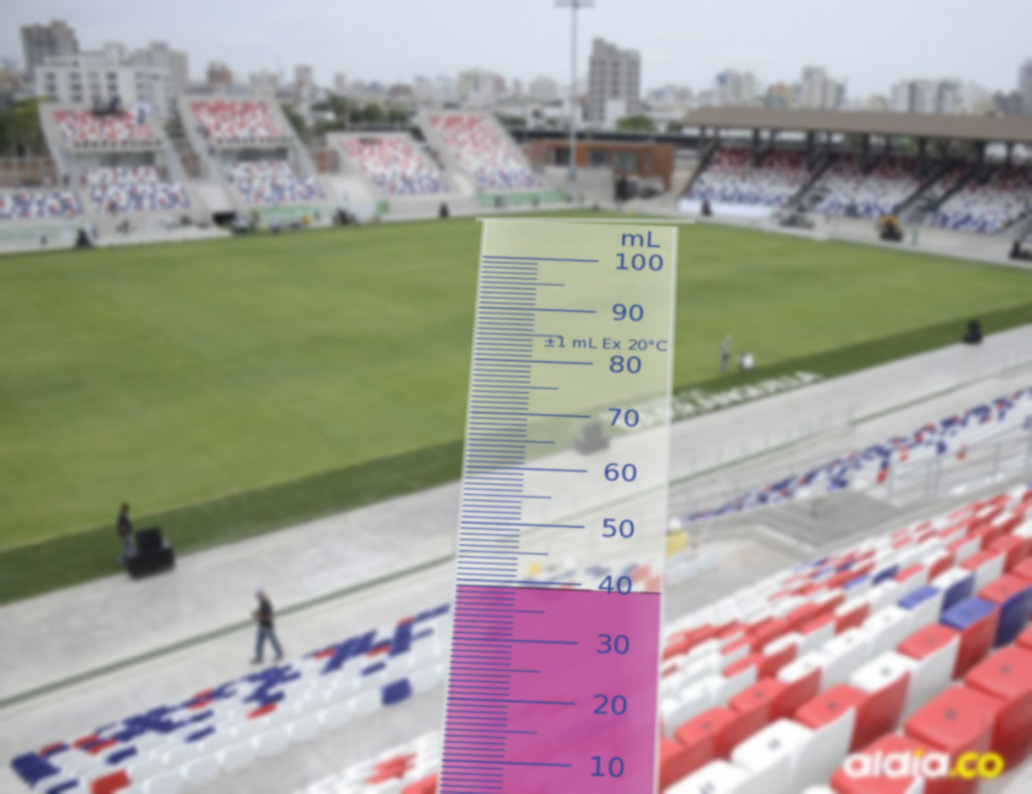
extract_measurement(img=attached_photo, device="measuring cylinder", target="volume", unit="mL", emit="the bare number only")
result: 39
